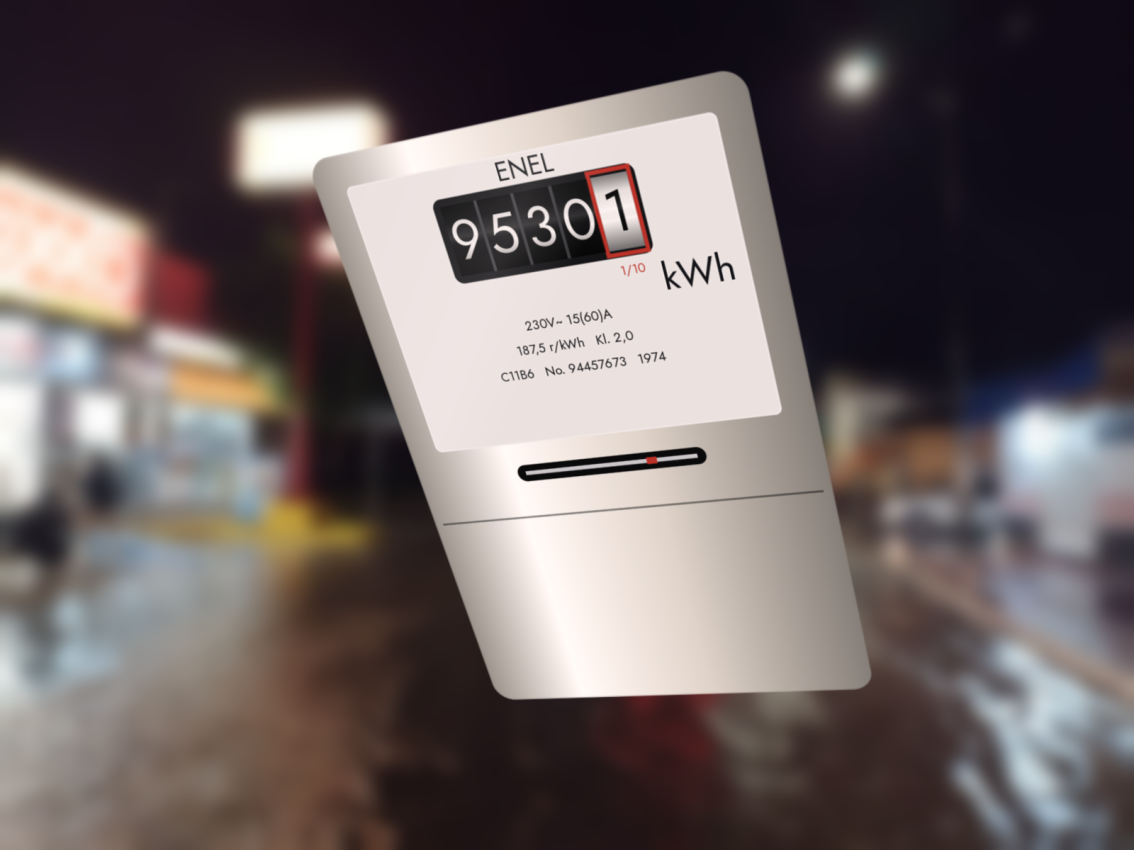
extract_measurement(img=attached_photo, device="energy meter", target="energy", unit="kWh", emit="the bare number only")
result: 9530.1
